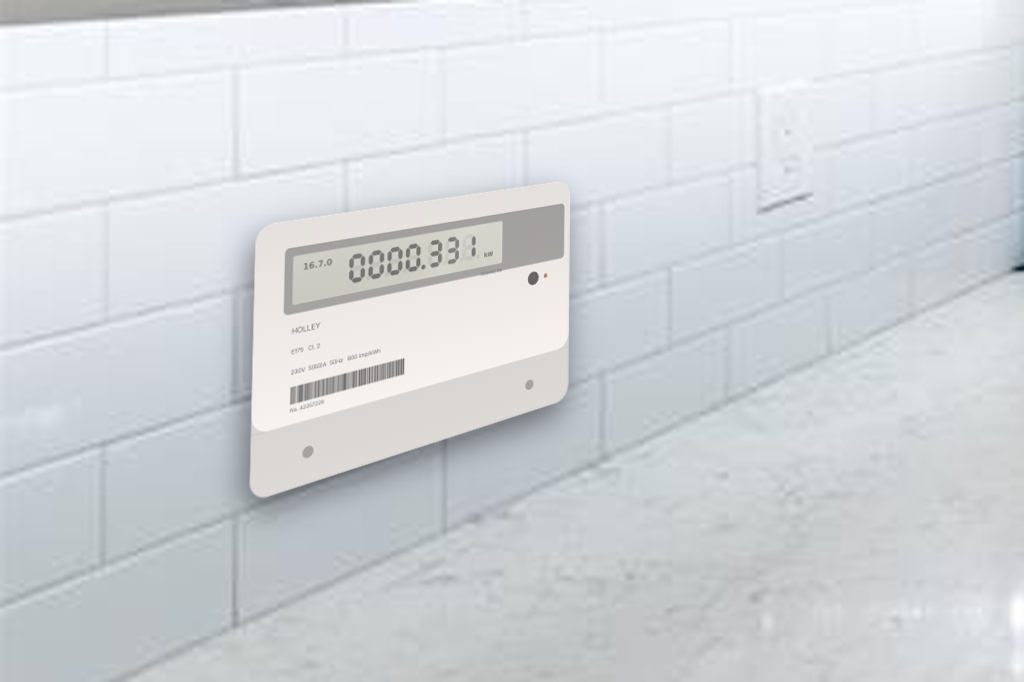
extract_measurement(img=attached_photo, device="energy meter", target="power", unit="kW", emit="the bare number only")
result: 0.331
